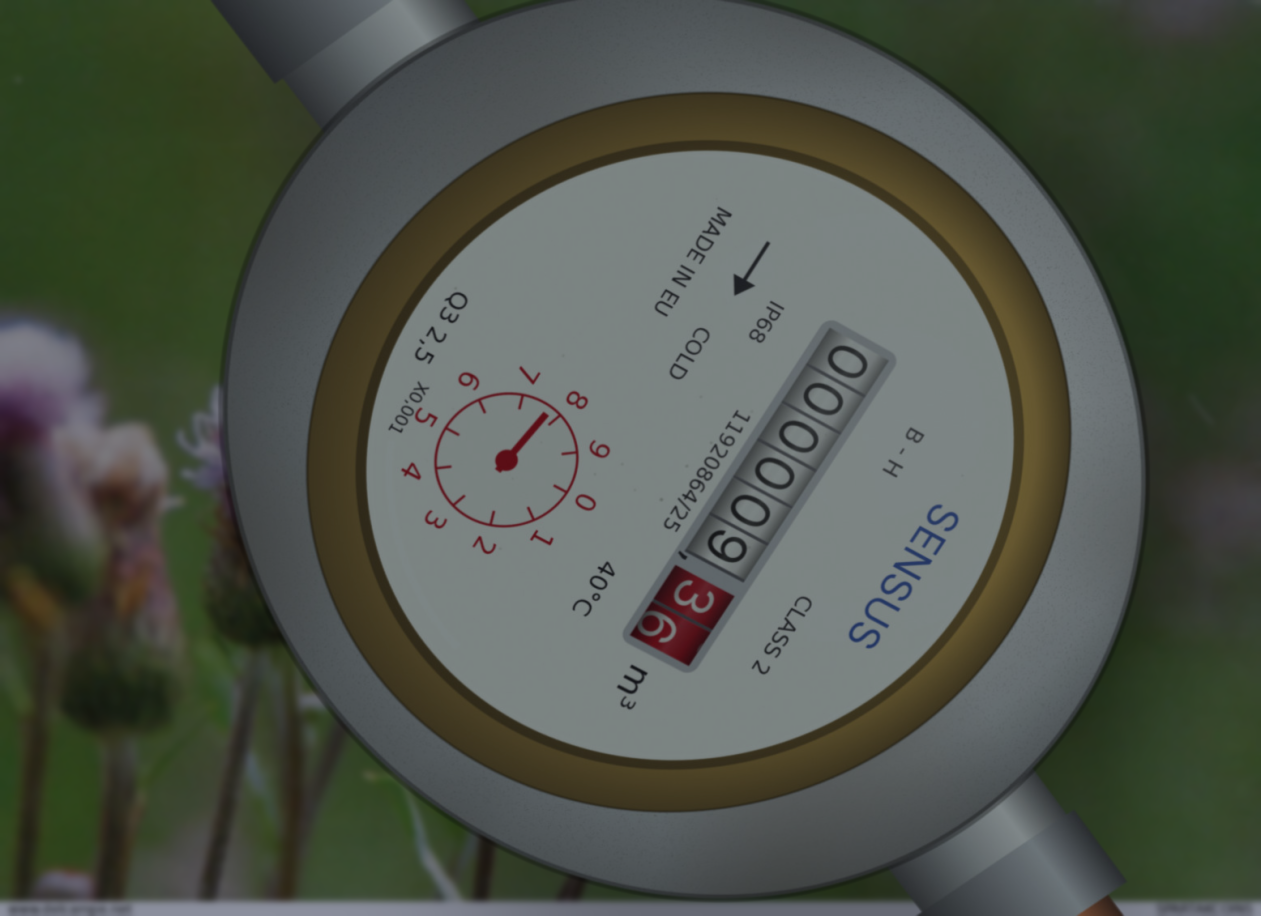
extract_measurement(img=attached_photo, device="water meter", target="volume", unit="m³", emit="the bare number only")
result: 9.357
